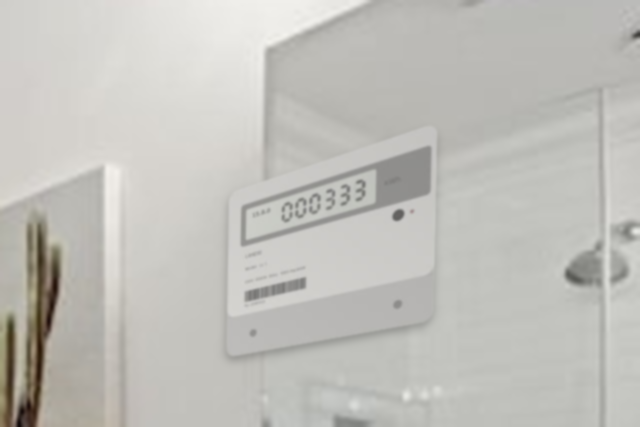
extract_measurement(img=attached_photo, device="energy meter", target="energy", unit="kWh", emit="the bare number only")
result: 333
